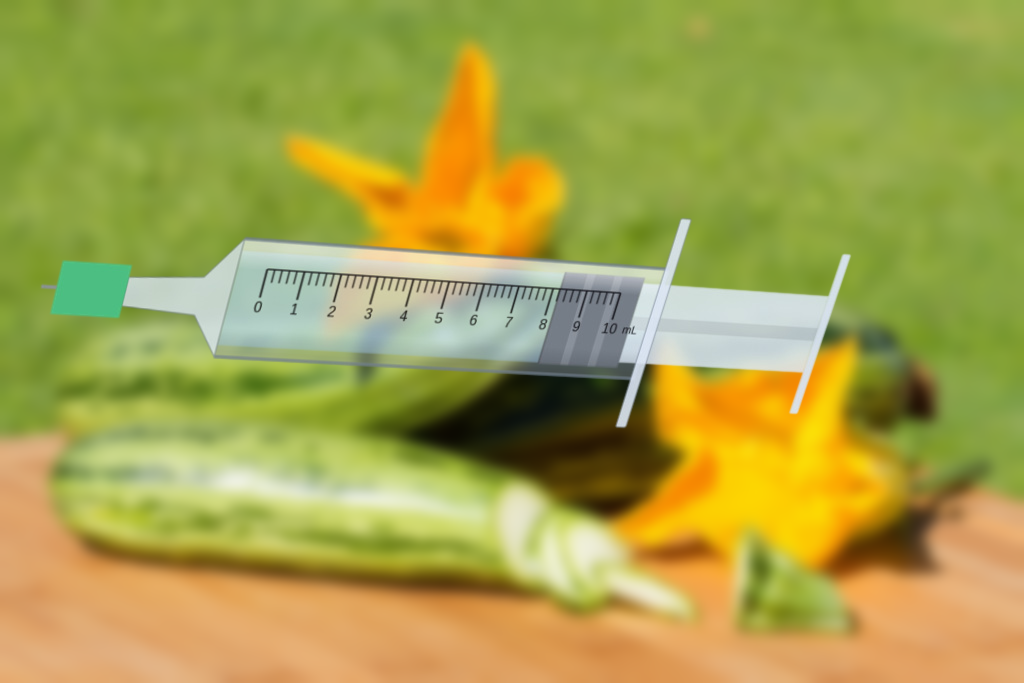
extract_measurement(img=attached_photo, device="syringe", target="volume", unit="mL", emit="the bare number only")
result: 8.2
